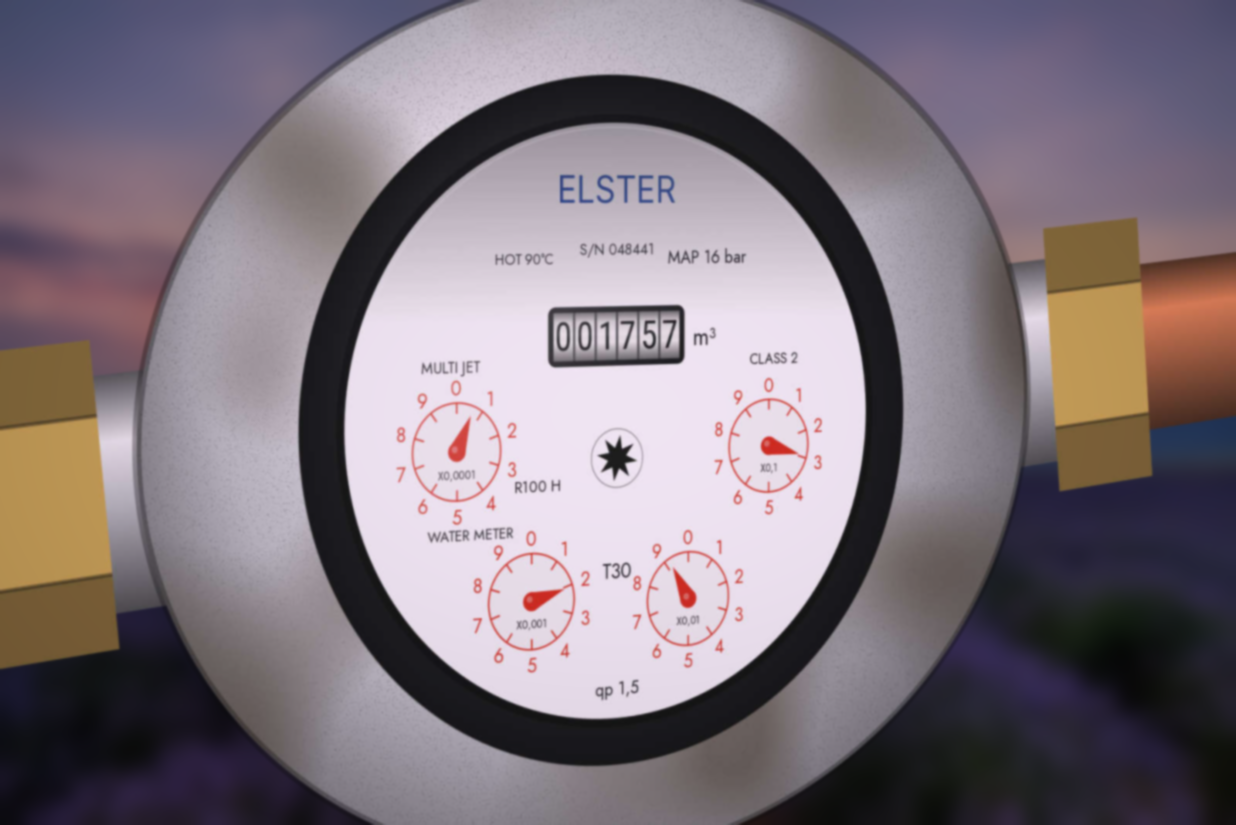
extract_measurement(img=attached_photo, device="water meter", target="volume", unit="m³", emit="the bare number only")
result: 1757.2920
